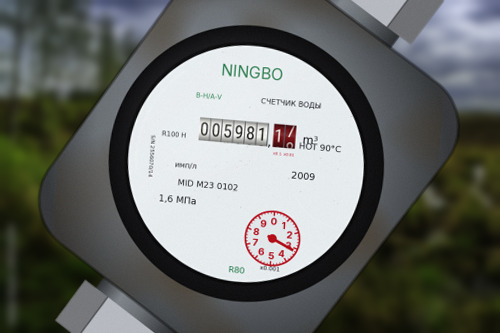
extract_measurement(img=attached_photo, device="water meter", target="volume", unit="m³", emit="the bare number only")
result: 5981.173
